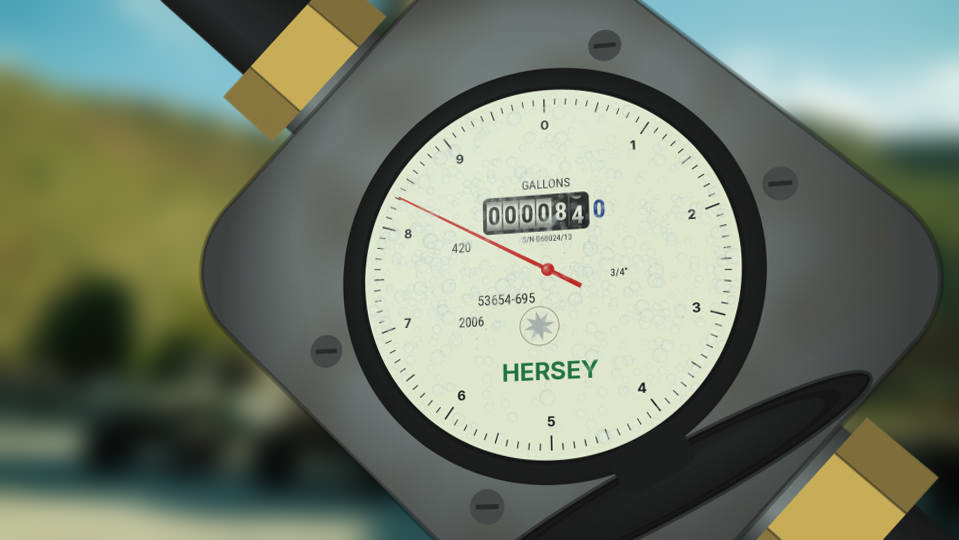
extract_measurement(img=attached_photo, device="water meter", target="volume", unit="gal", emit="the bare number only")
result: 838.3
